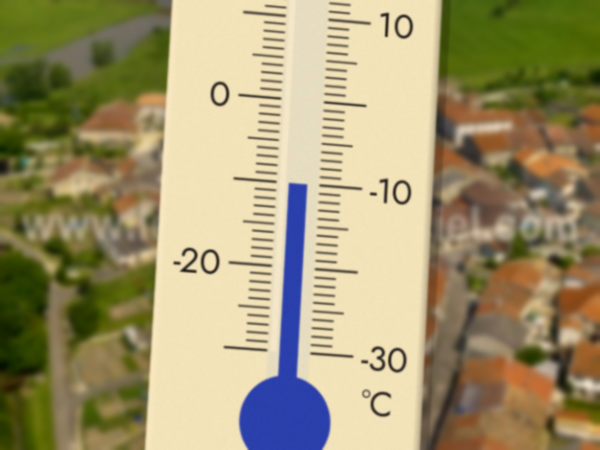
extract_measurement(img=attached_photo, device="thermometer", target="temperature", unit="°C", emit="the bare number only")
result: -10
